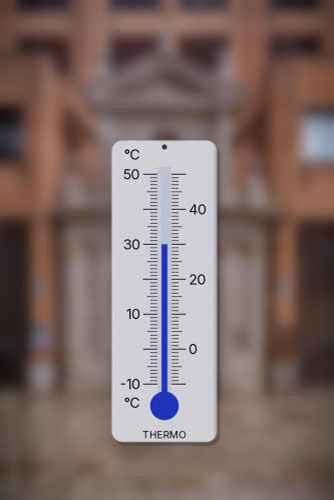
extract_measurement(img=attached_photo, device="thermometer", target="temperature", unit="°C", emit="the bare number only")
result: 30
